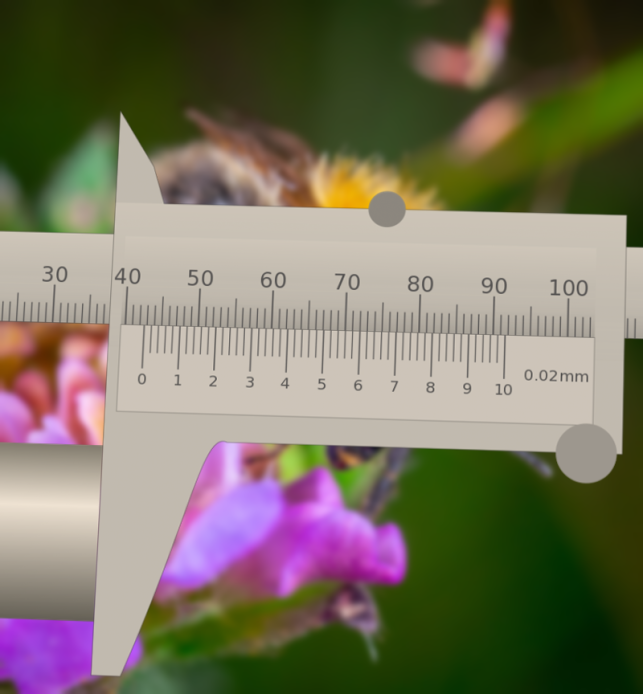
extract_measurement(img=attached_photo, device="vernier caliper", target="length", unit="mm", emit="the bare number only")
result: 42.6
